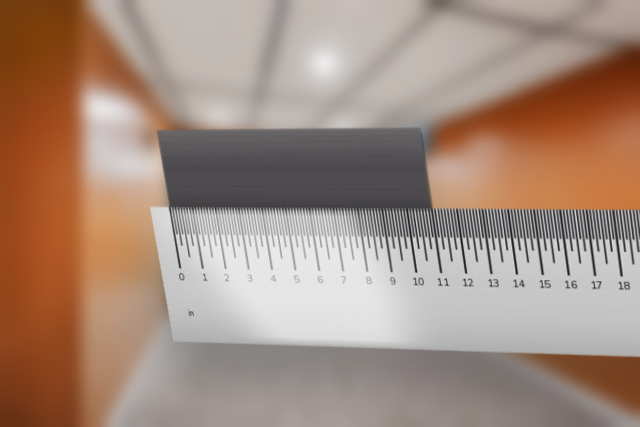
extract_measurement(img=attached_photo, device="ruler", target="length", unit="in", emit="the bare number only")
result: 11
